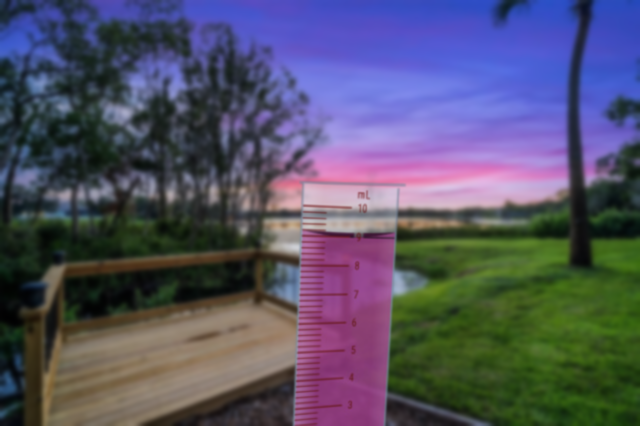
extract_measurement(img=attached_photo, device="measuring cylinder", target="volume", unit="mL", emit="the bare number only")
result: 9
